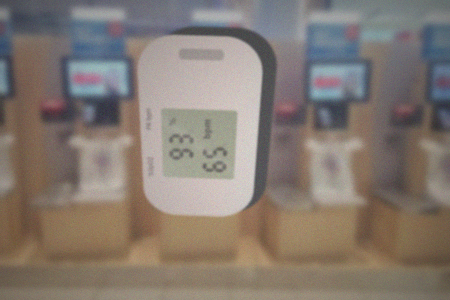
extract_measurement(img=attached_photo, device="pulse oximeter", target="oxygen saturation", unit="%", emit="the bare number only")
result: 93
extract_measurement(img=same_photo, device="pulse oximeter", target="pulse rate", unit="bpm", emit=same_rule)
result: 65
